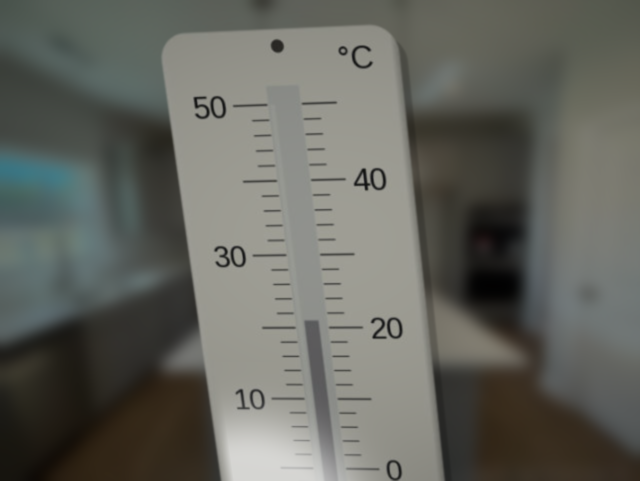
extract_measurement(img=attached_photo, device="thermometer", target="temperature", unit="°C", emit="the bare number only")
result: 21
